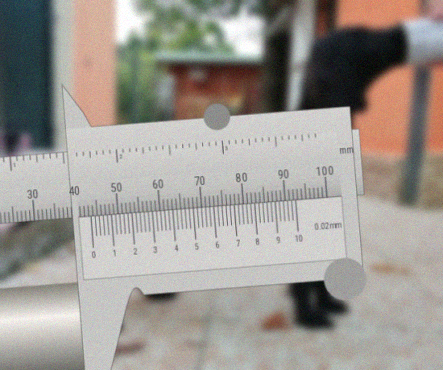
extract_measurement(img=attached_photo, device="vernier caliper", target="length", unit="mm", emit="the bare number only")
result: 43.5
